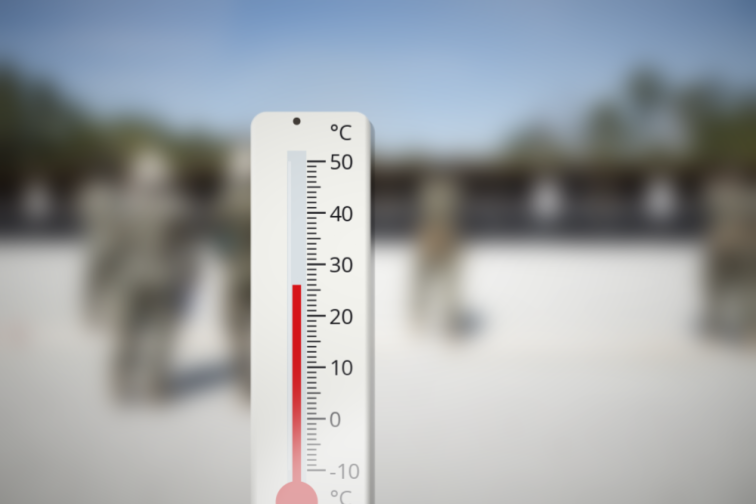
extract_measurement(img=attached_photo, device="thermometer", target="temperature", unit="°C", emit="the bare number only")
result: 26
